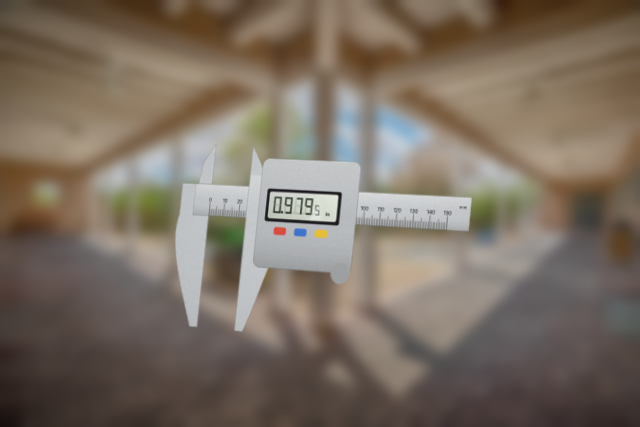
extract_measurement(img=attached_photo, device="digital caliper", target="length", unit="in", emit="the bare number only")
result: 0.9795
